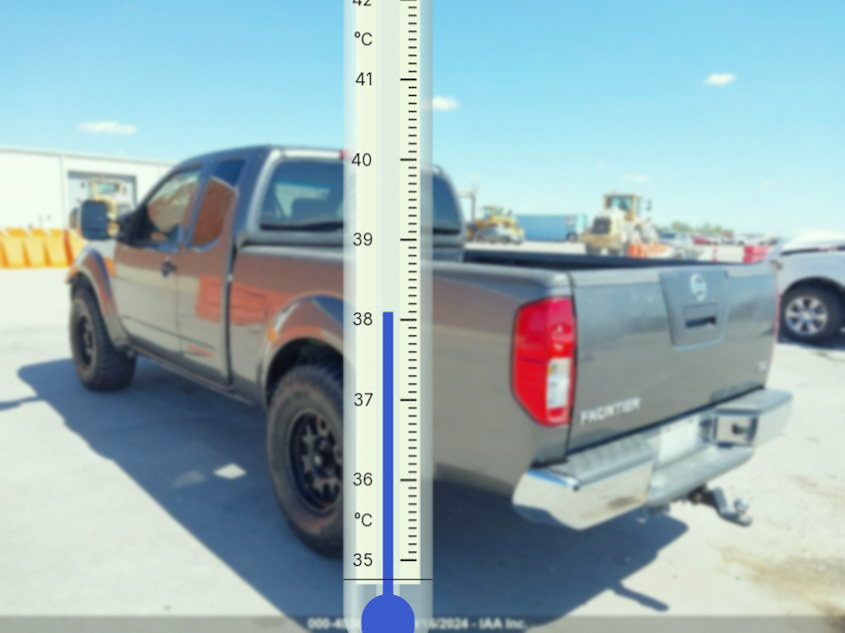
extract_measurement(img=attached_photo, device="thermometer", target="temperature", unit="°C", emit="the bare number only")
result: 38.1
